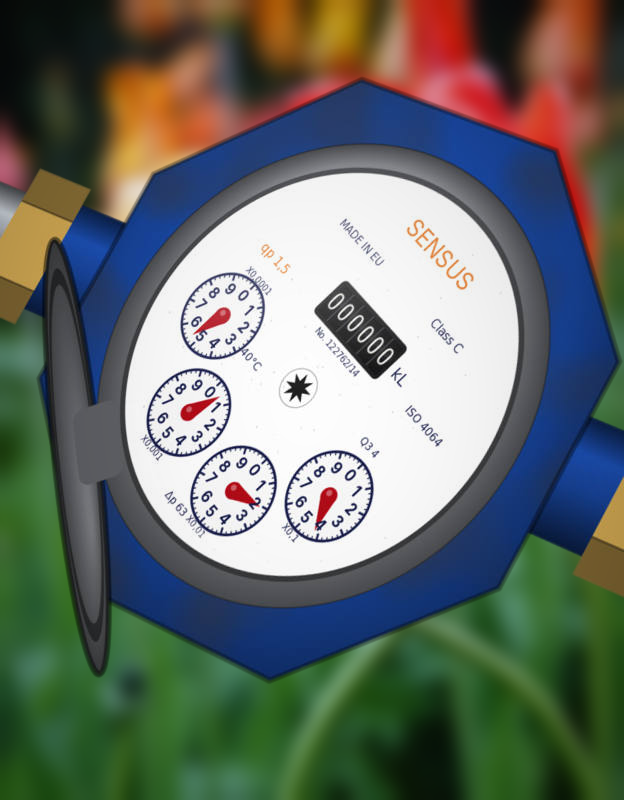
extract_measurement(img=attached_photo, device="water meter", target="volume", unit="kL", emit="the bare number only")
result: 0.4205
